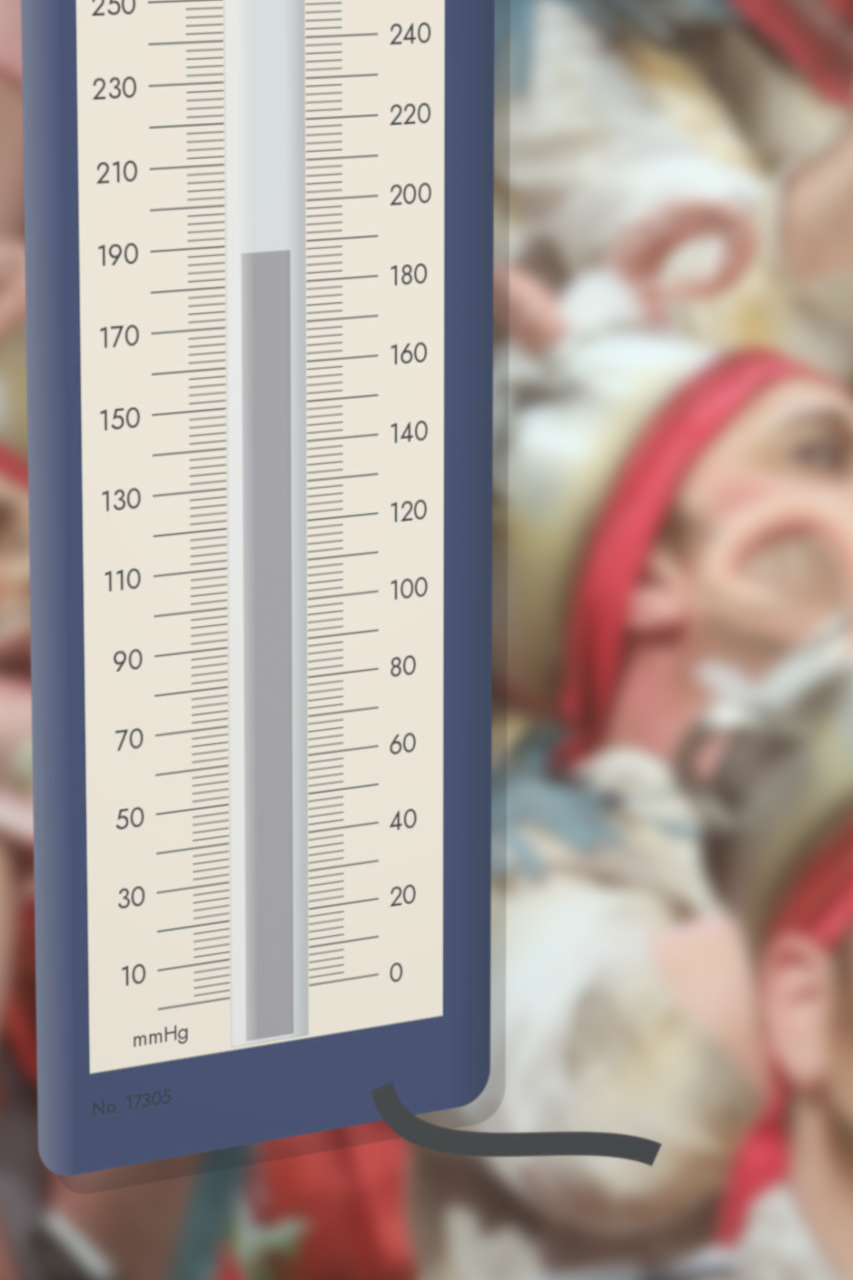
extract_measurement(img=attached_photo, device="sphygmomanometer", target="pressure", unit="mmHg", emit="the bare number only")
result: 188
